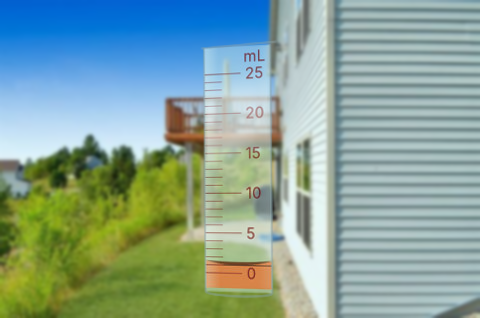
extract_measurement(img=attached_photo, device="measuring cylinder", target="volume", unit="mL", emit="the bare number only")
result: 1
